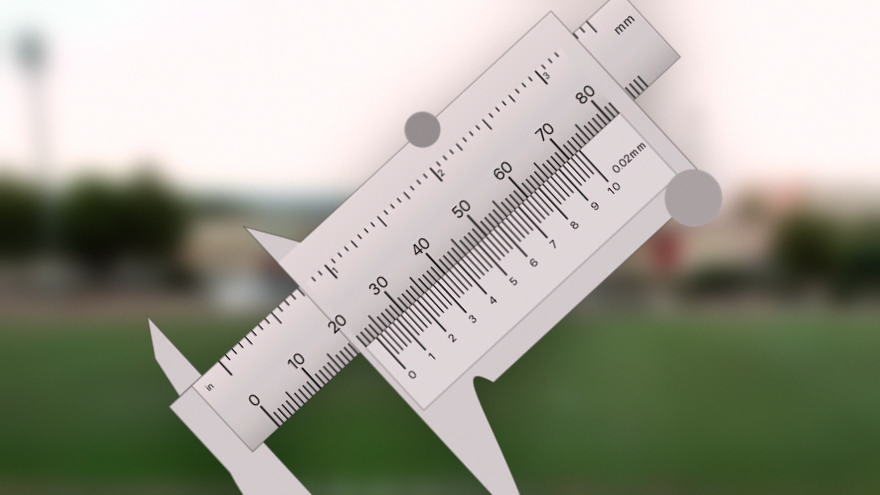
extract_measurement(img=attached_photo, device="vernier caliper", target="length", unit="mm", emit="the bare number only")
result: 23.4
